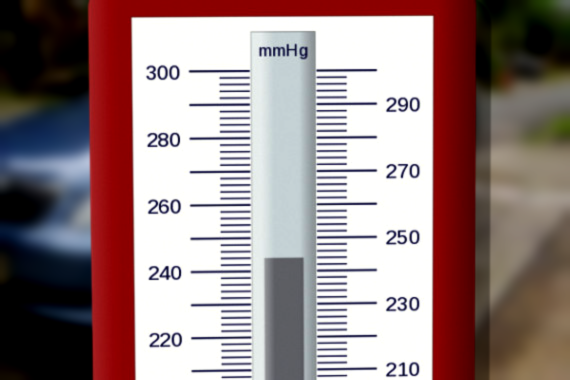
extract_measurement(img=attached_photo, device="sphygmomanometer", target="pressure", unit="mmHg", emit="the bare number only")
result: 244
